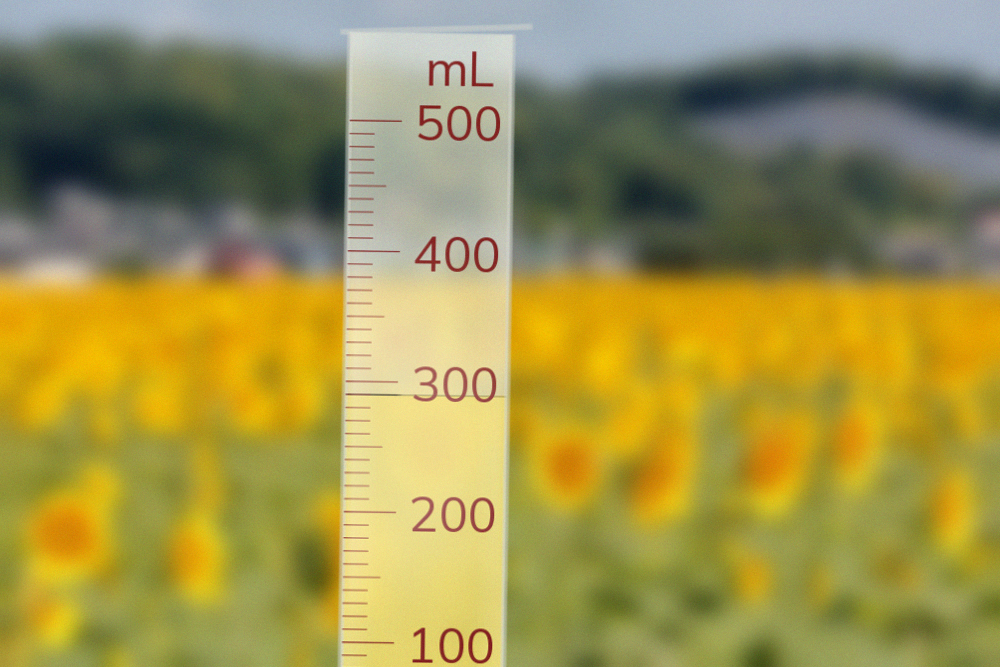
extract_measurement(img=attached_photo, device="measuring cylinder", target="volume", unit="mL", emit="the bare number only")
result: 290
